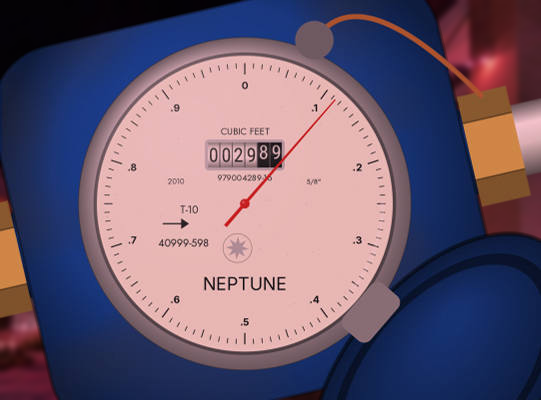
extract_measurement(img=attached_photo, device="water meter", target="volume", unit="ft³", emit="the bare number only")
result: 2989.11
